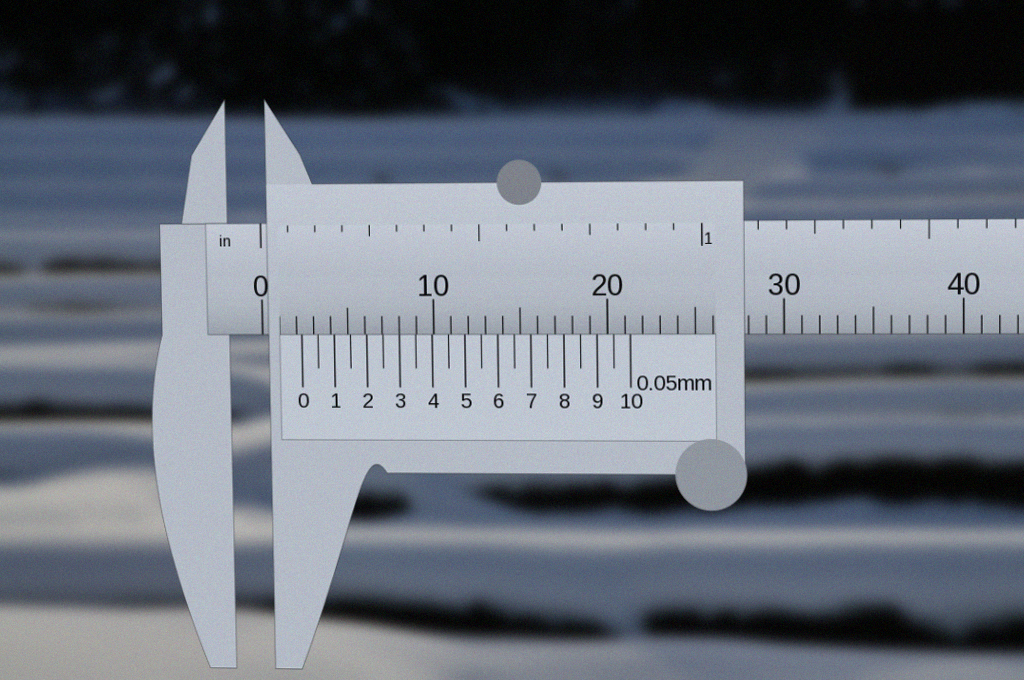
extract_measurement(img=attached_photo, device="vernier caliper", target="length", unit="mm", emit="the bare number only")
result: 2.3
